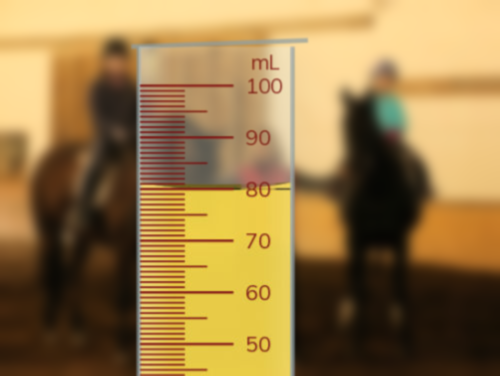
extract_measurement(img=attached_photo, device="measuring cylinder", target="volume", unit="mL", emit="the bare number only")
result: 80
